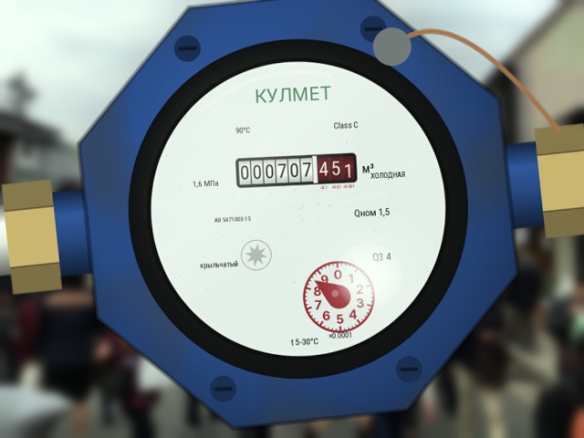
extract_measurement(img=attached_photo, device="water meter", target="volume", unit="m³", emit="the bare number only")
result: 707.4508
